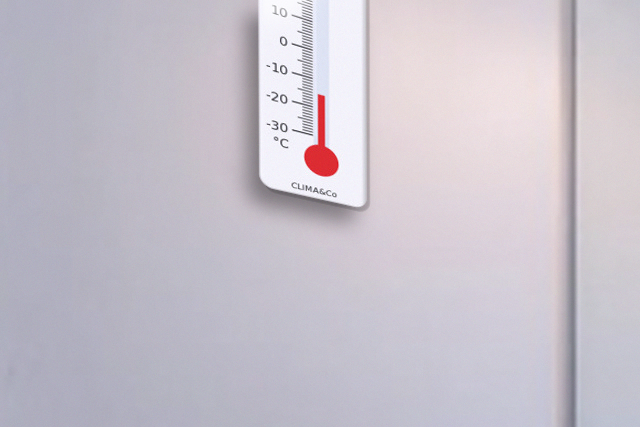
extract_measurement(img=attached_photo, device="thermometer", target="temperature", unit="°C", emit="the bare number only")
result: -15
